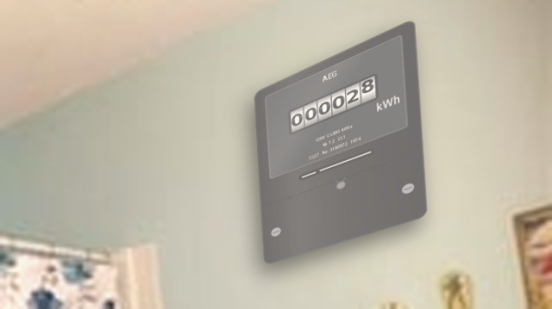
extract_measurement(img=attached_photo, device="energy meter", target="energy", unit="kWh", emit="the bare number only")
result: 28
